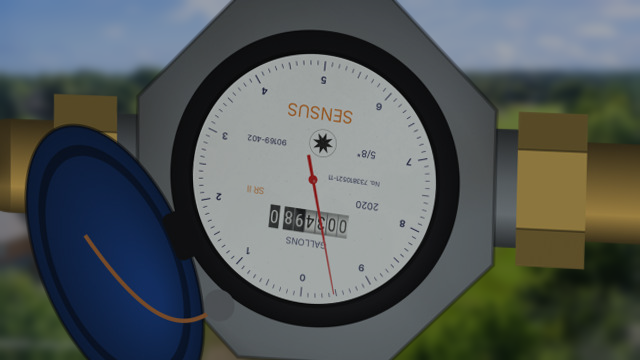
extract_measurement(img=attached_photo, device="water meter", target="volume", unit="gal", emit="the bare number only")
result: 34979.5
